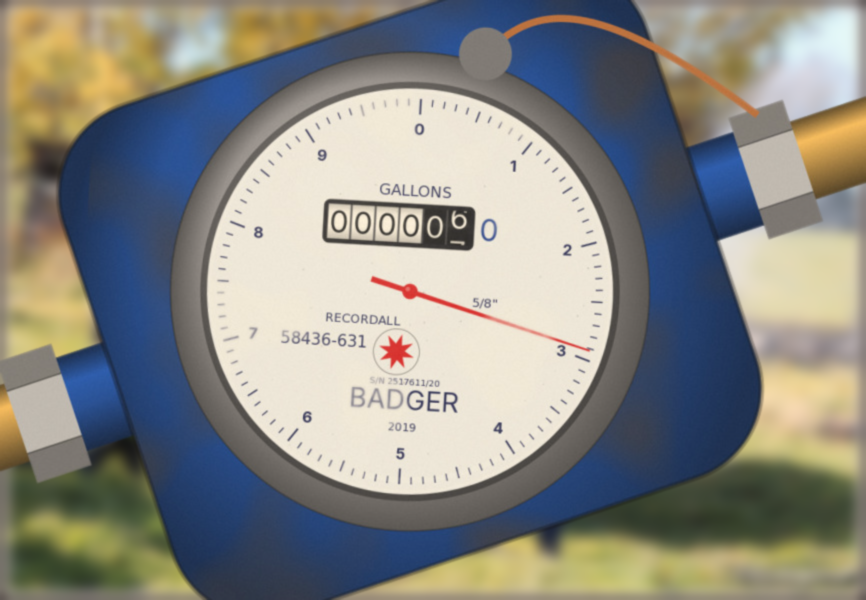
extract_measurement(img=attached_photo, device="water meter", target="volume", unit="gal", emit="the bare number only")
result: 62.9
